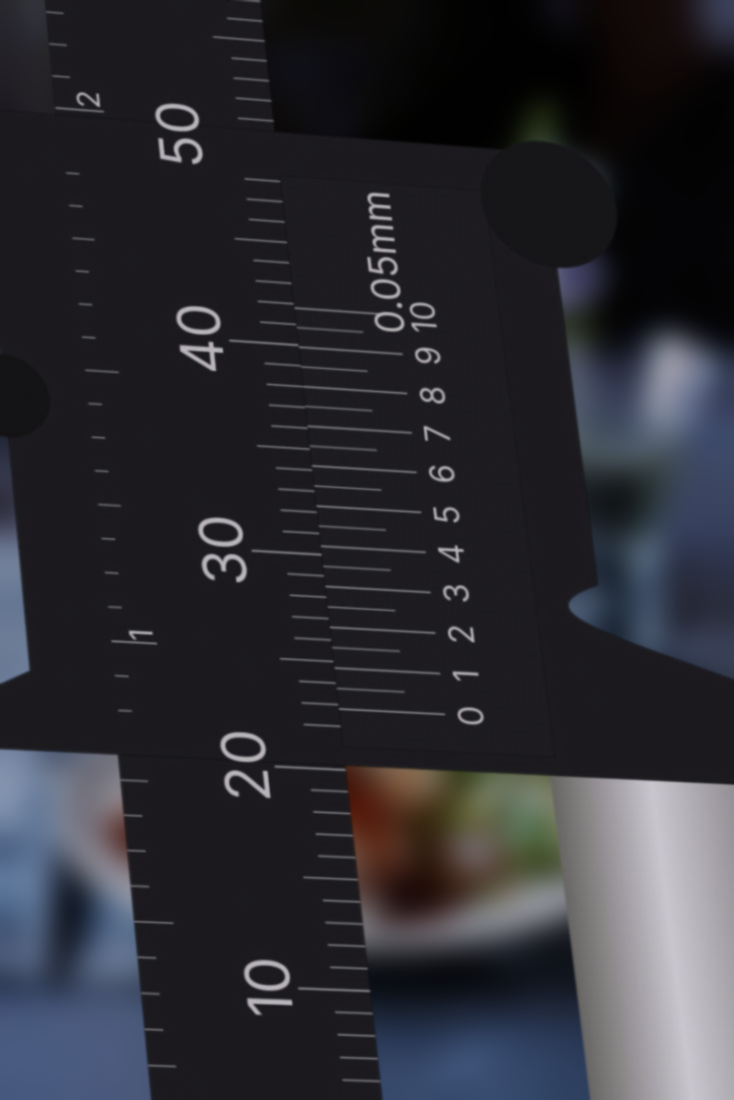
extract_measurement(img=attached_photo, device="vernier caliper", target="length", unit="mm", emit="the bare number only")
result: 22.8
